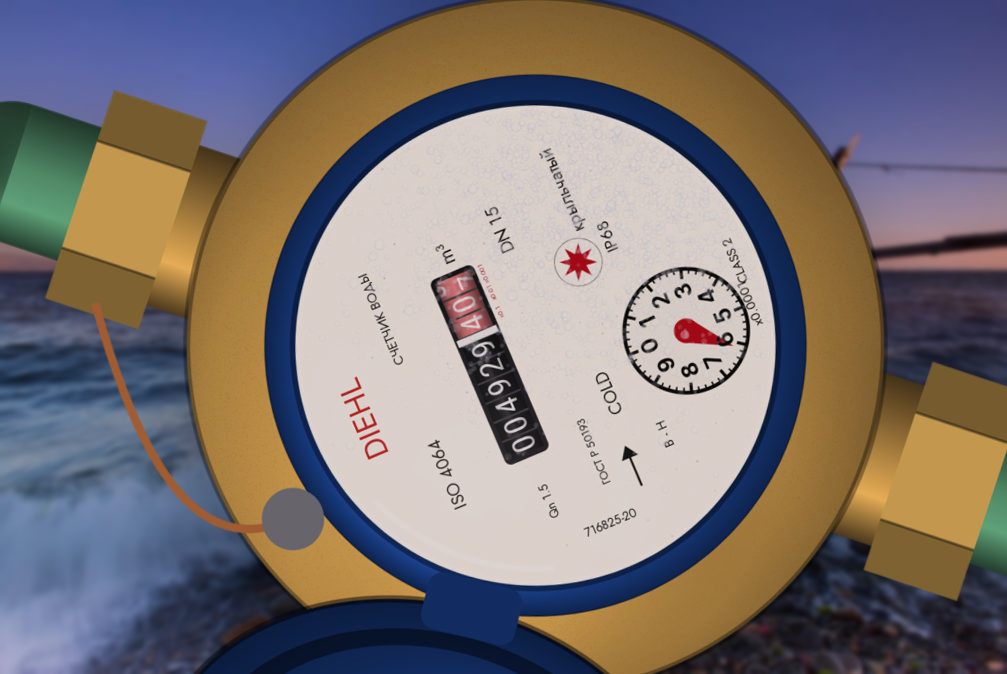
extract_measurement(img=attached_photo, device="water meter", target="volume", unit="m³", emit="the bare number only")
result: 4929.4066
